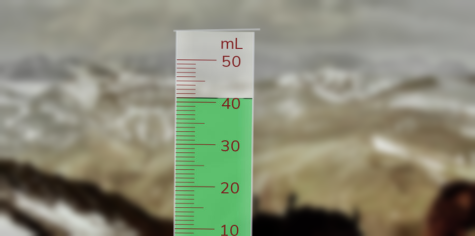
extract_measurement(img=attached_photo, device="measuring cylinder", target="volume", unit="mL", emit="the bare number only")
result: 41
